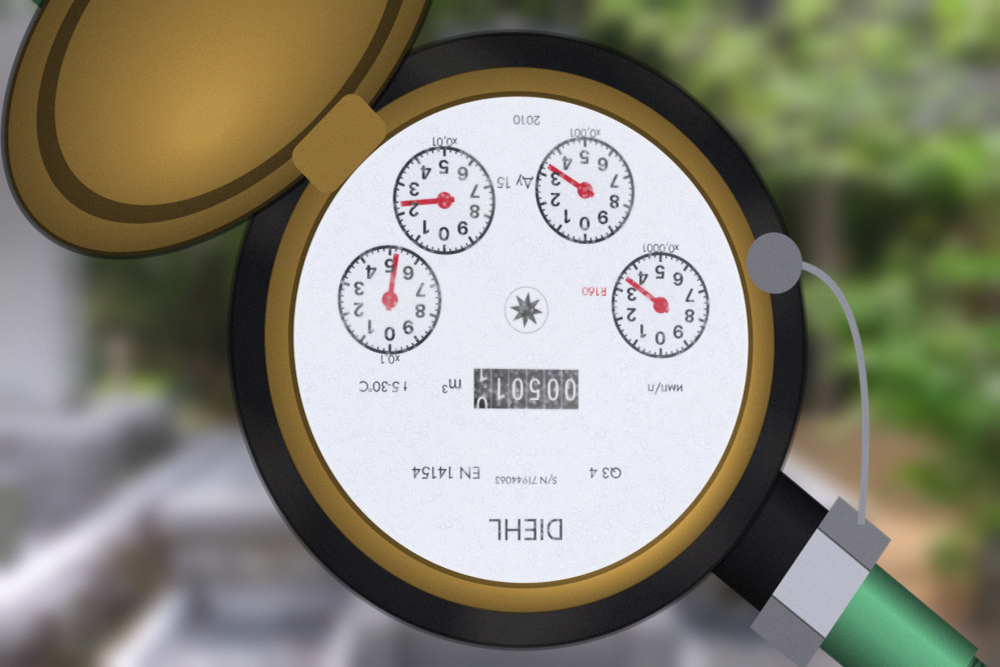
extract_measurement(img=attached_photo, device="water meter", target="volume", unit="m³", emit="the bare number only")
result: 5010.5233
